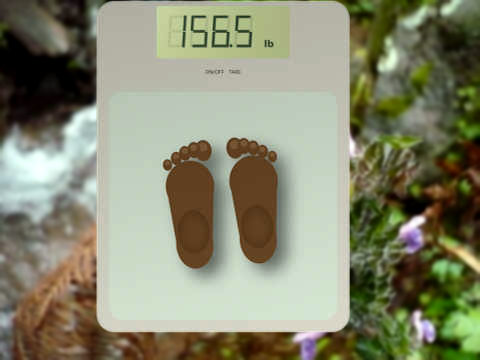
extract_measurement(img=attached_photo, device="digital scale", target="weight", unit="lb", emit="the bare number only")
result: 156.5
